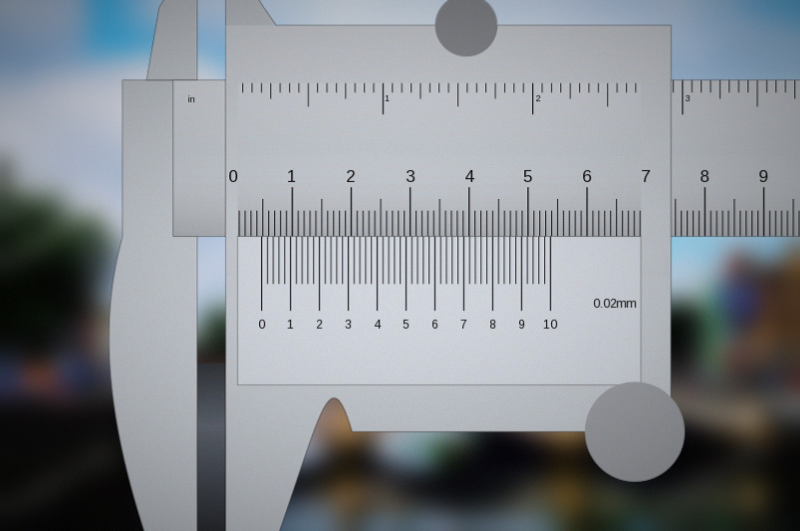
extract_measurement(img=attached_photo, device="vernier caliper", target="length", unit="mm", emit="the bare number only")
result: 4.8
